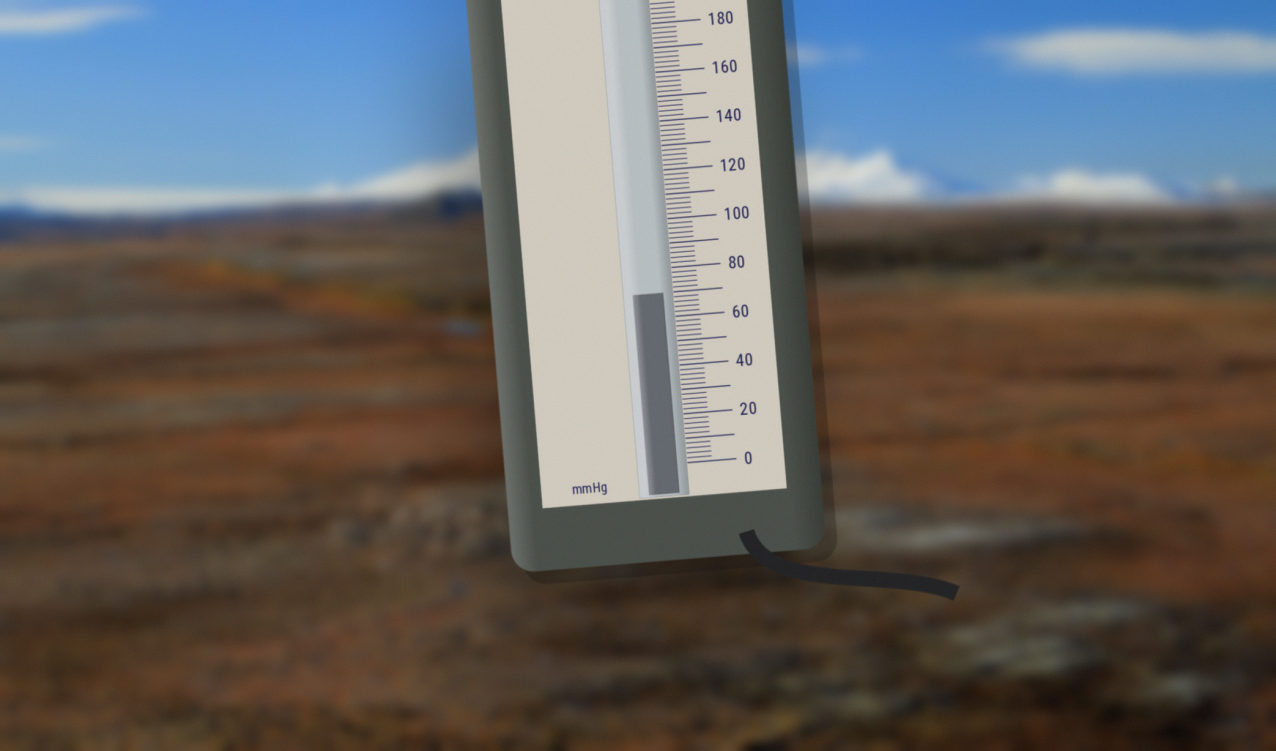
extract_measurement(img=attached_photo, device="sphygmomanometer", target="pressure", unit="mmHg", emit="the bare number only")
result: 70
